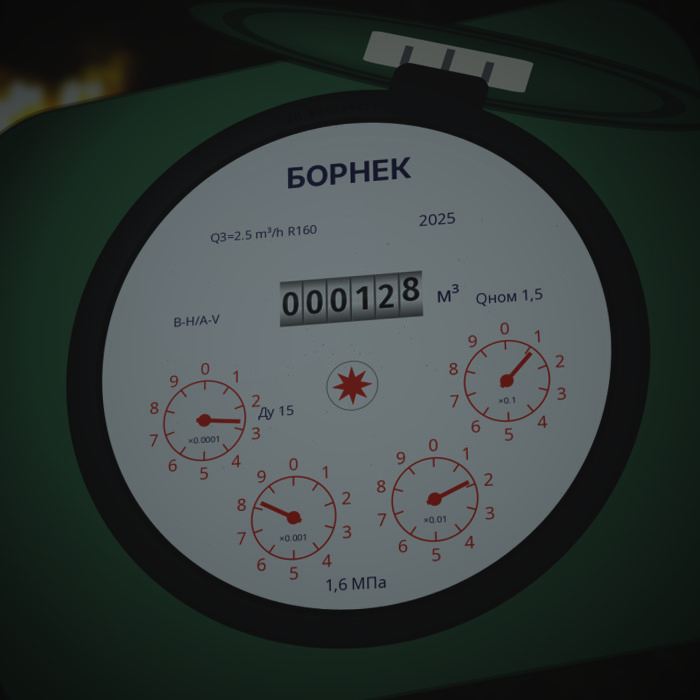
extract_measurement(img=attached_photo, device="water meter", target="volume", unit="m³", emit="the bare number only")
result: 128.1182
